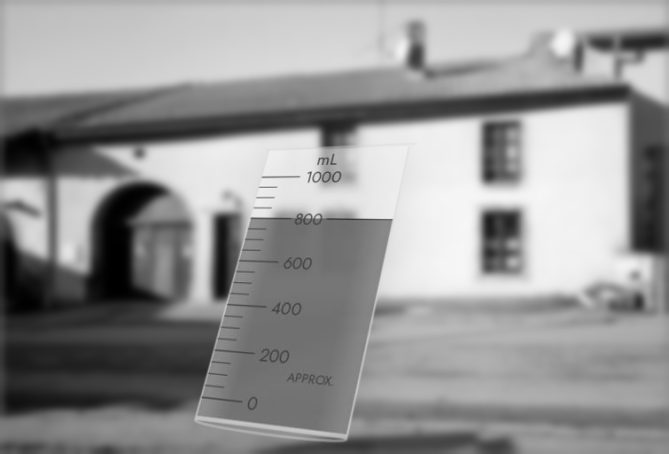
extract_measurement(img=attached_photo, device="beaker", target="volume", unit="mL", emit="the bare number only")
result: 800
